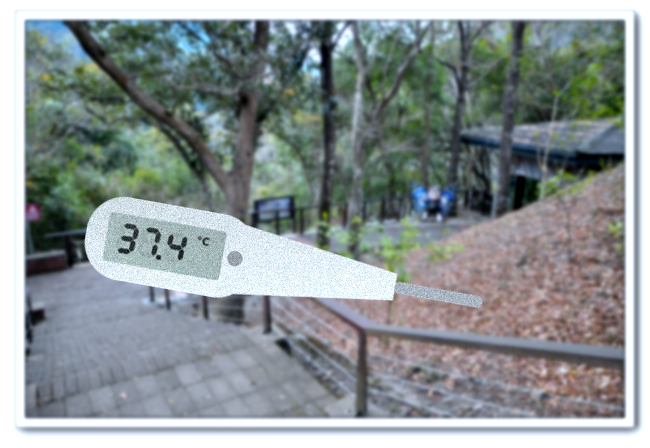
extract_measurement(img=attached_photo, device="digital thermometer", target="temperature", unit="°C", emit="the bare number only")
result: 37.4
